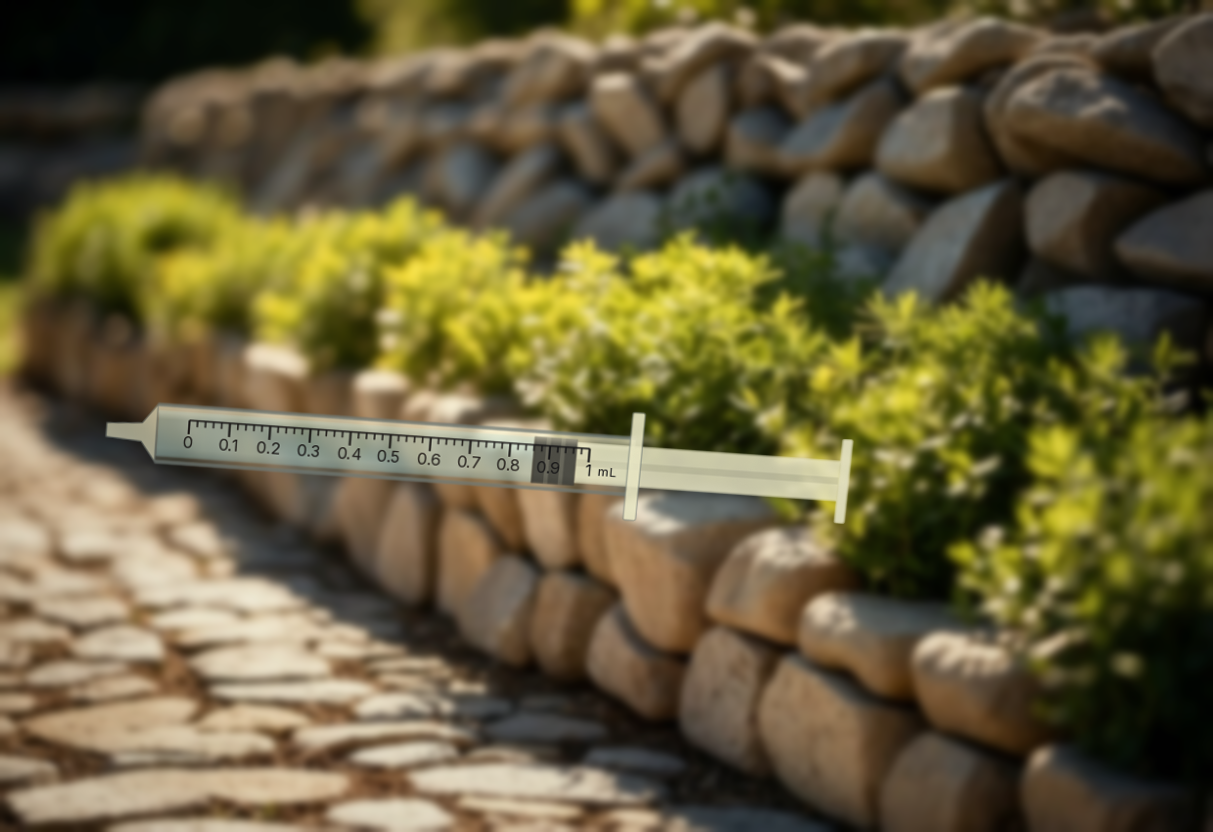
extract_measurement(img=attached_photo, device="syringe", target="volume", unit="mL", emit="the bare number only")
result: 0.86
